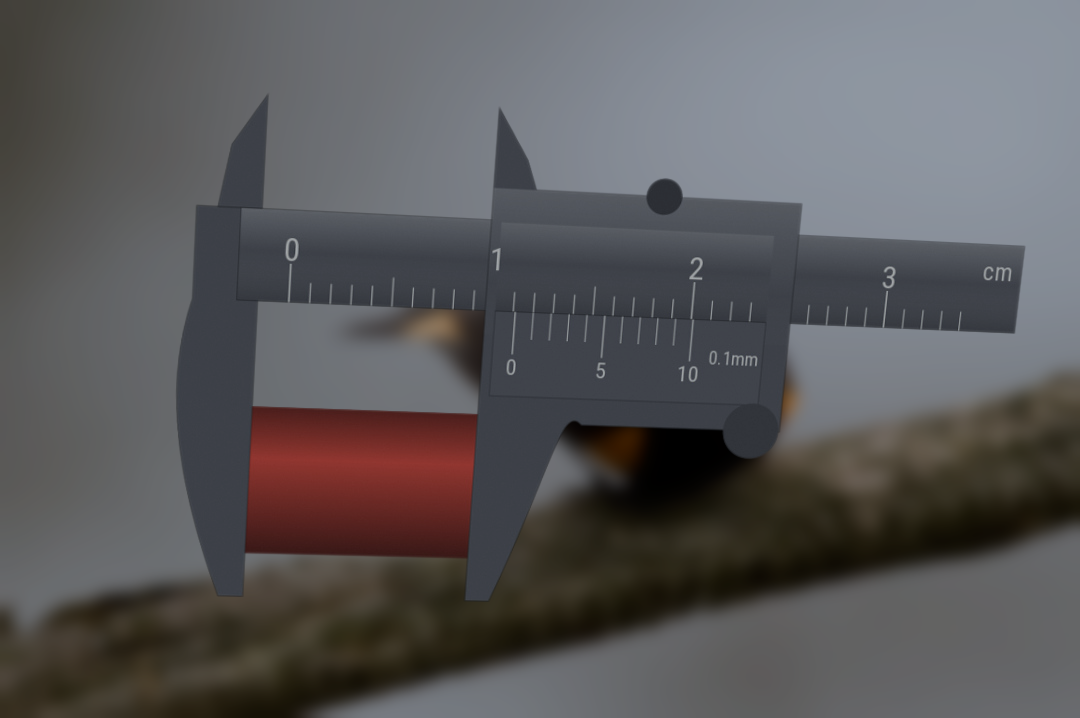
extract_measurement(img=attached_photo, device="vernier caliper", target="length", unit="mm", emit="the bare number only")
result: 11.1
